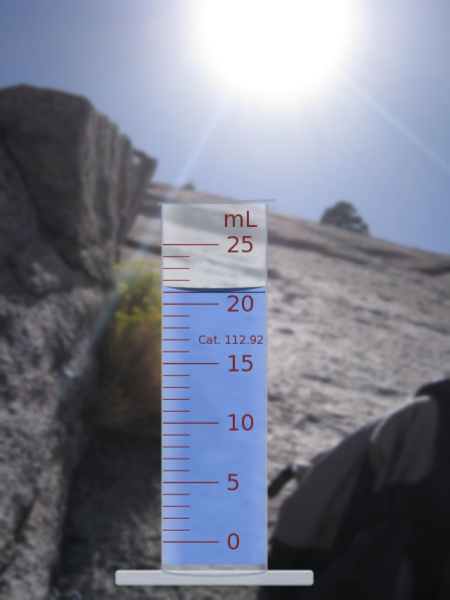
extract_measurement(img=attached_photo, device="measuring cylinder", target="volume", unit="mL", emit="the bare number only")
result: 21
